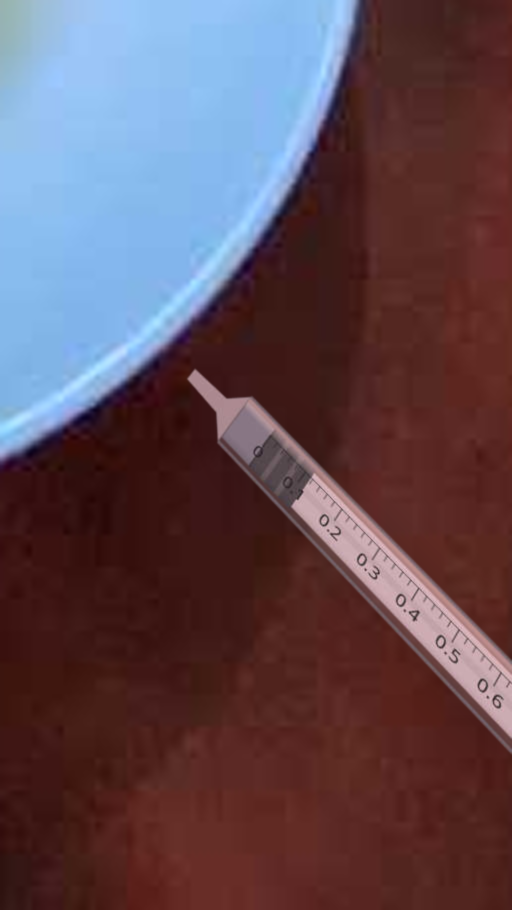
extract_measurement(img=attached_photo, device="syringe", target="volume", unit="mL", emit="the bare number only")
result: 0
